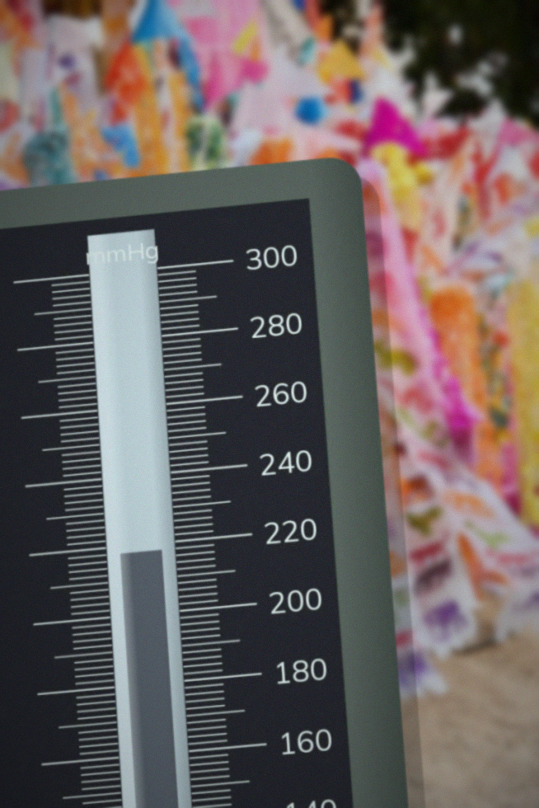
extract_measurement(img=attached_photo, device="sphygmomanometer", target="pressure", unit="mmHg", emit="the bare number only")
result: 218
